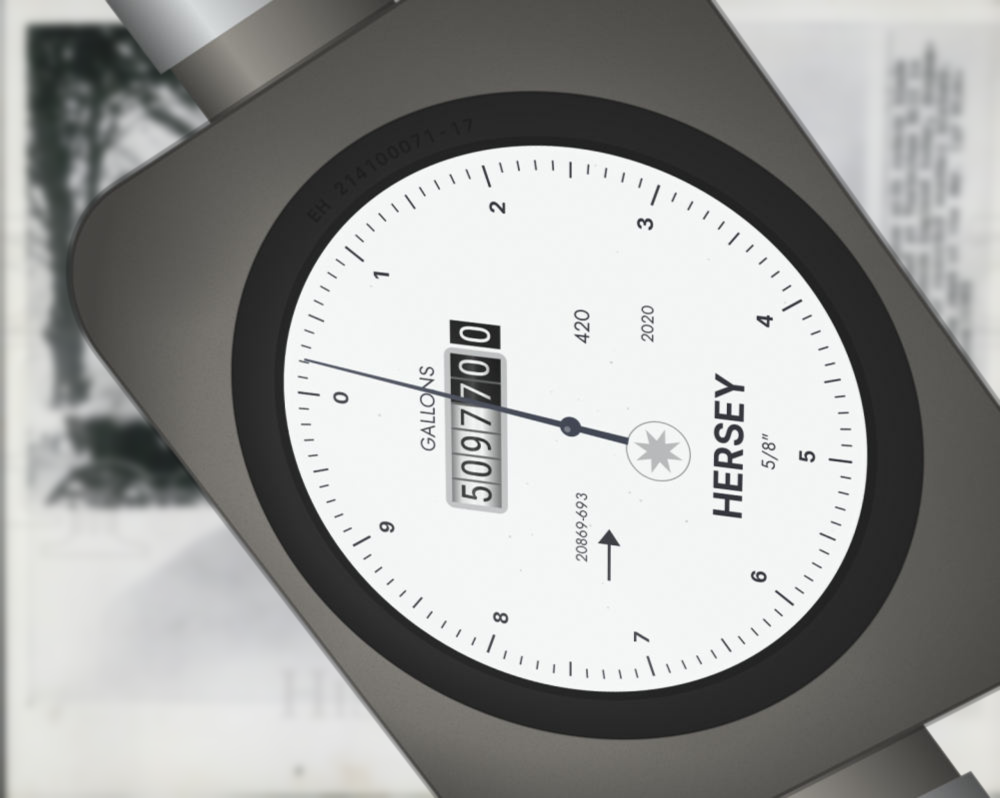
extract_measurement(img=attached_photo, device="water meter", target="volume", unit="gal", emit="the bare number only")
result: 5097700.2
